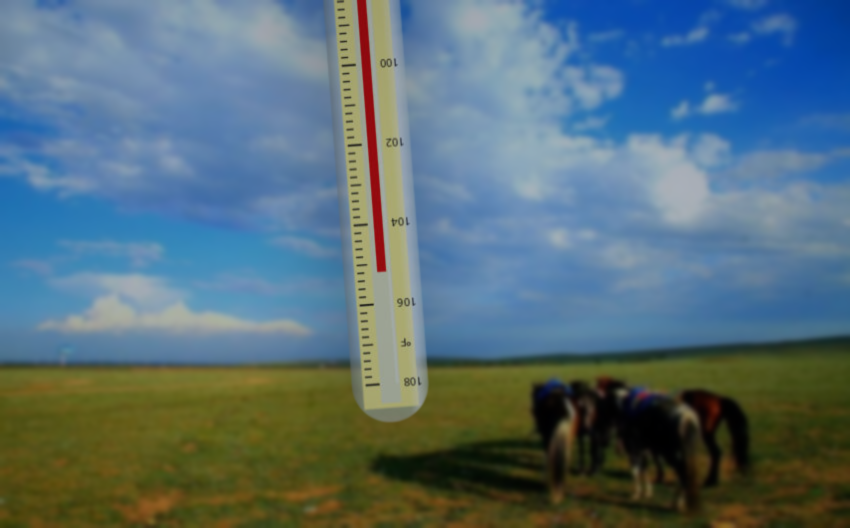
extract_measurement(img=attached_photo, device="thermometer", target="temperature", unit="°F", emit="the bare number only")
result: 105.2
